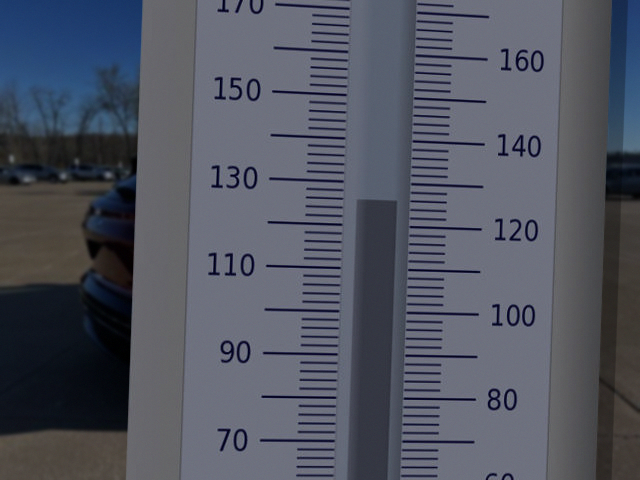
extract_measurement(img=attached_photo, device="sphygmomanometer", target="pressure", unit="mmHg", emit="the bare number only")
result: 126
